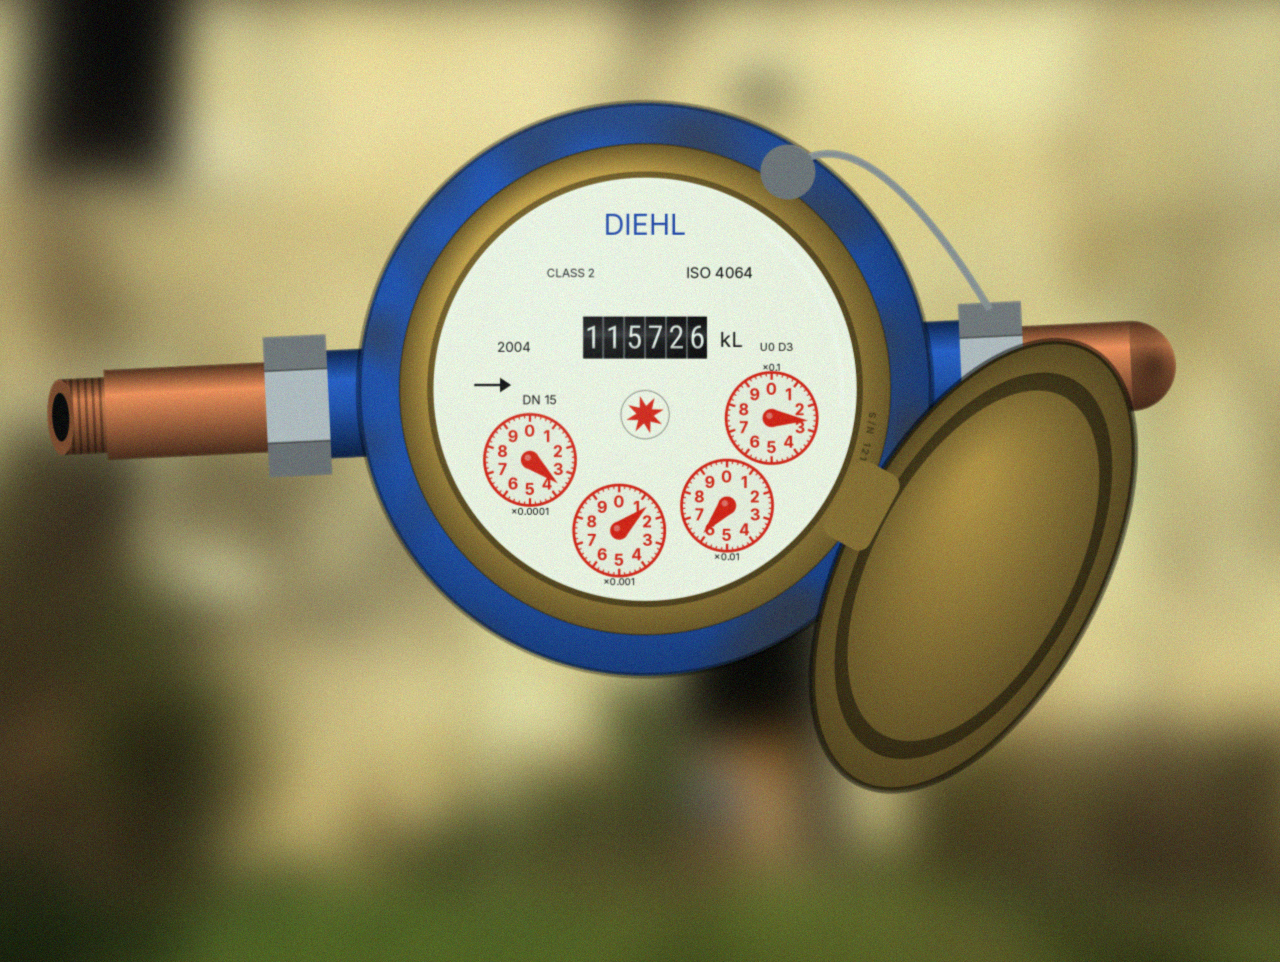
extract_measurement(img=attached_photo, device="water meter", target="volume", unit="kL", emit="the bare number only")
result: 115726.2613
